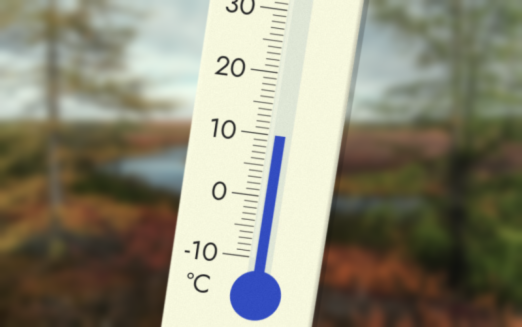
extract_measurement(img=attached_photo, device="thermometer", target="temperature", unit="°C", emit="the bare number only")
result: 10
